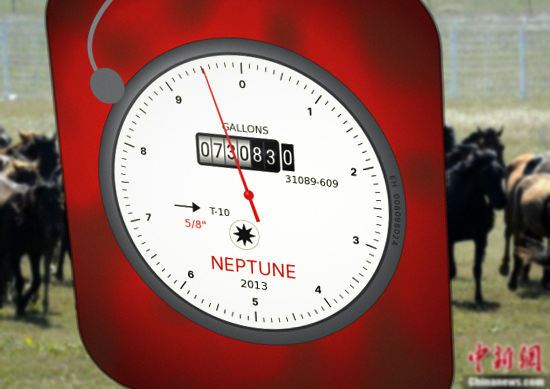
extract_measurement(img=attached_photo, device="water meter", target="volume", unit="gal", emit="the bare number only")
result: 730829.5
